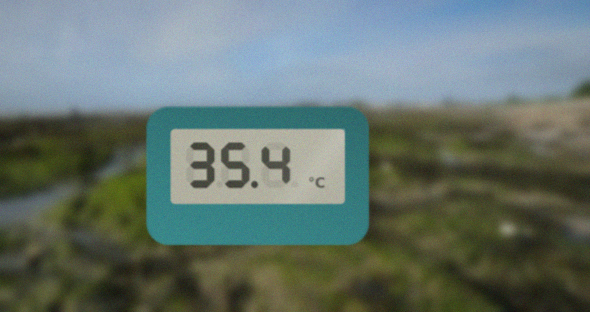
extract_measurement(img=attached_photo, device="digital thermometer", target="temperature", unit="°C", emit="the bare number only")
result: 35.4
